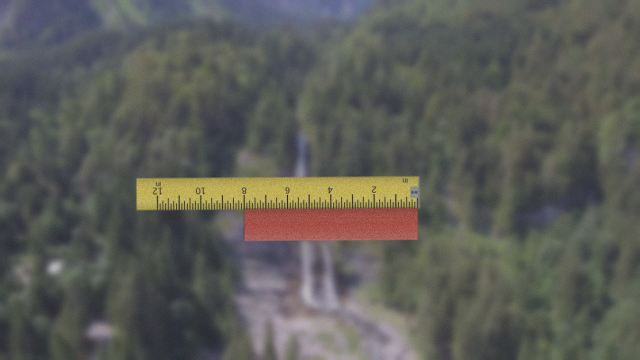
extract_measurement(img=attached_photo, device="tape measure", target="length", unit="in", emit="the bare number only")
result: 8
